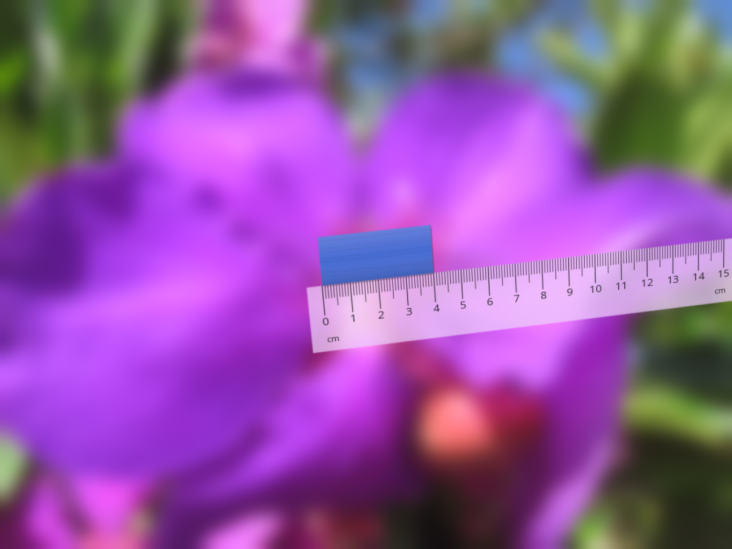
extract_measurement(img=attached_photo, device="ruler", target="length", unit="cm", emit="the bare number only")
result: 4
